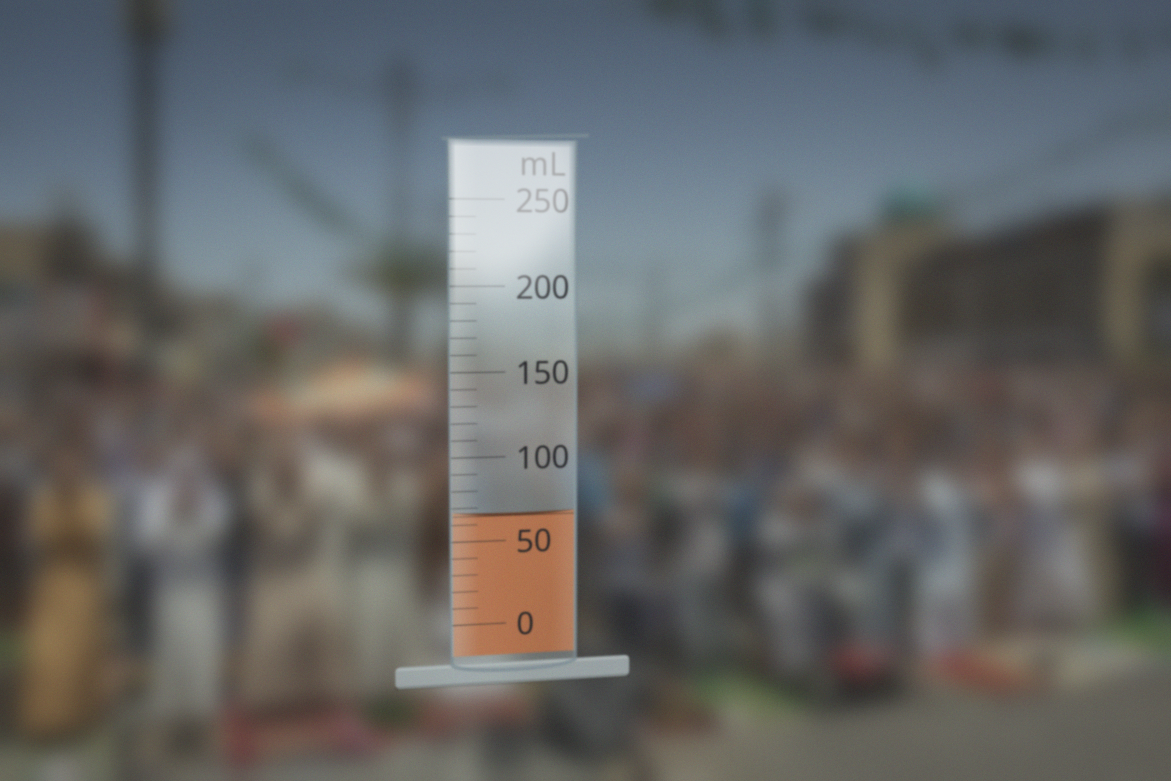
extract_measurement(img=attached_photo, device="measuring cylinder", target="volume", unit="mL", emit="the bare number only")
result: 65
